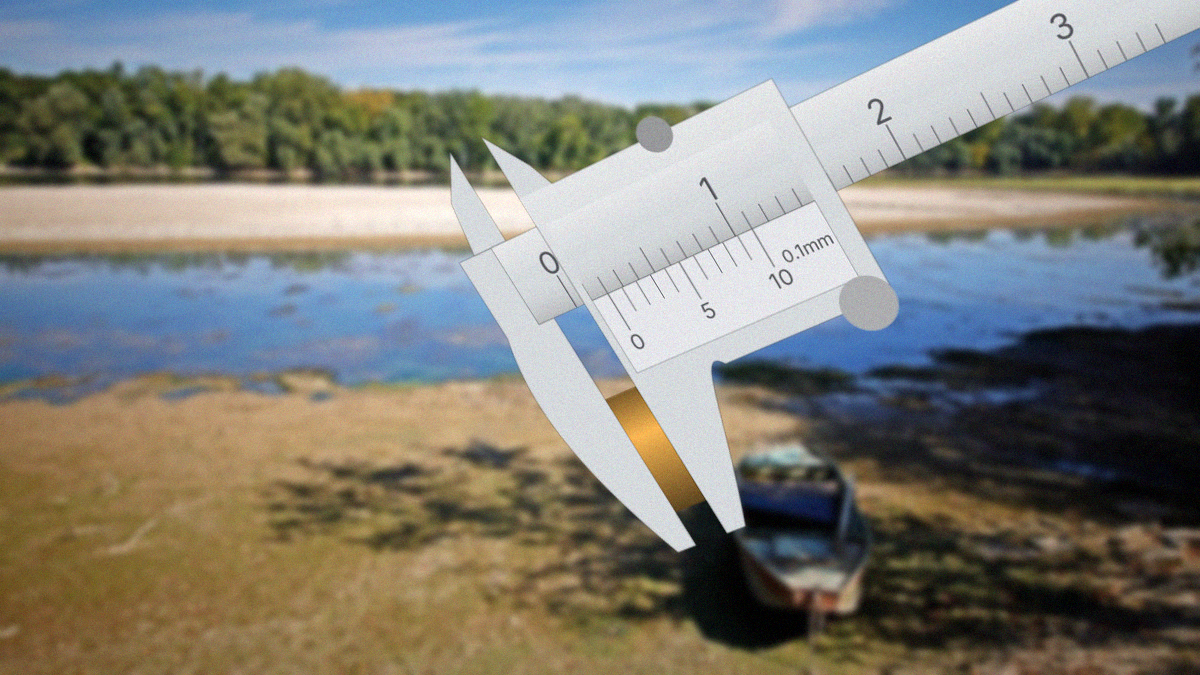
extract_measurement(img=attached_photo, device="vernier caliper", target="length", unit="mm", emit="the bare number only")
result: 2.0
